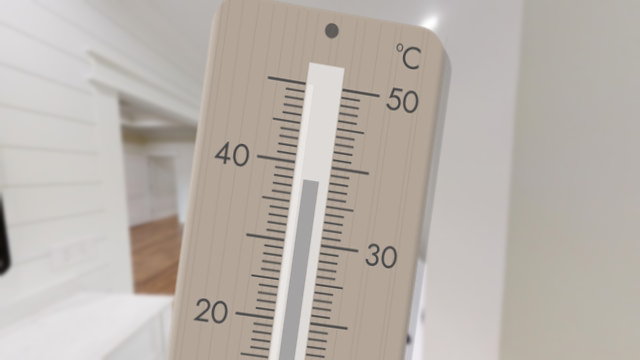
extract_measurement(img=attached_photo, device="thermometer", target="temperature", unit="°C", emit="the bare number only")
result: 38
